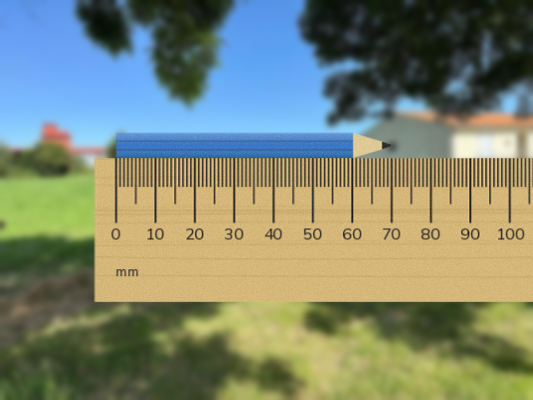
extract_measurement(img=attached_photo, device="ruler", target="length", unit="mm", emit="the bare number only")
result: 70
